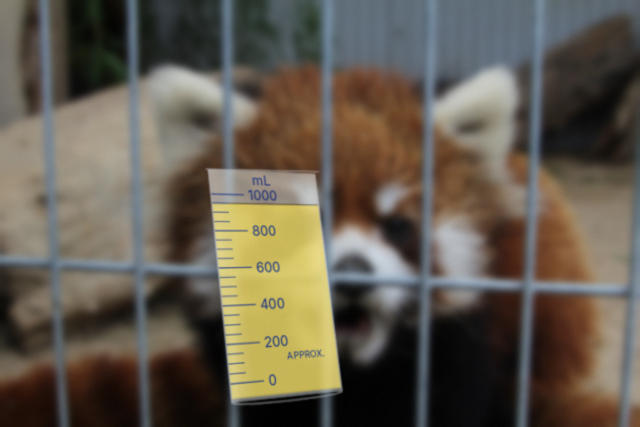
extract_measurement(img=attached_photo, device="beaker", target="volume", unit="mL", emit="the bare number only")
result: 950
